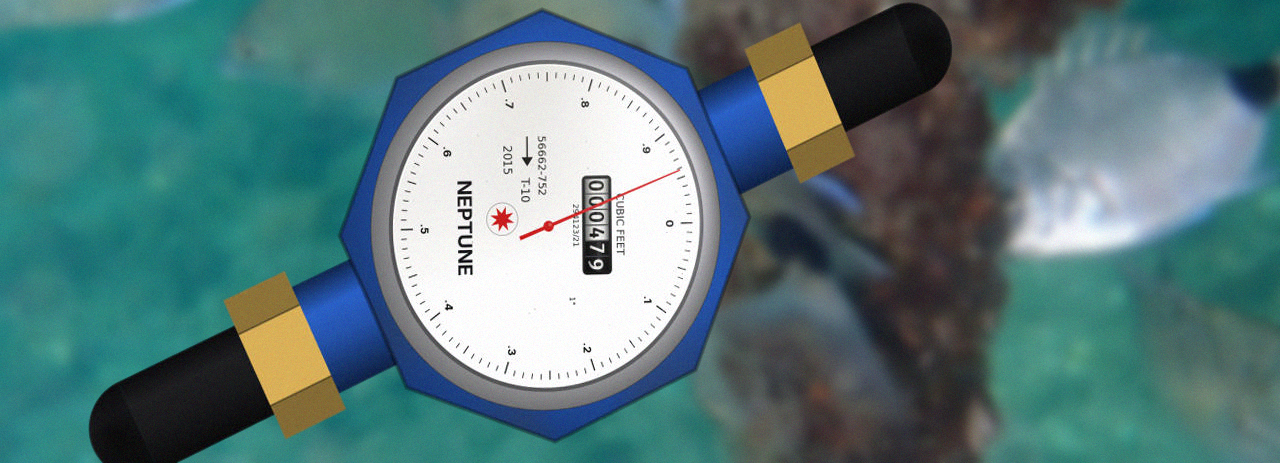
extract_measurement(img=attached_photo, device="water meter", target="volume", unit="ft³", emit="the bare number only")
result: 478.94
